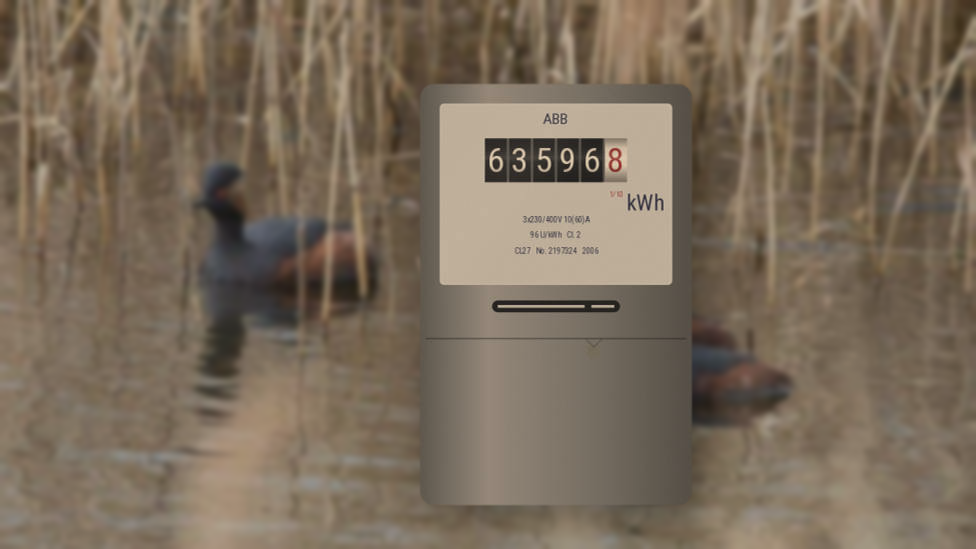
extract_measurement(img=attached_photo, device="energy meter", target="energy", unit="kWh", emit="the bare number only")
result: 63596.8
